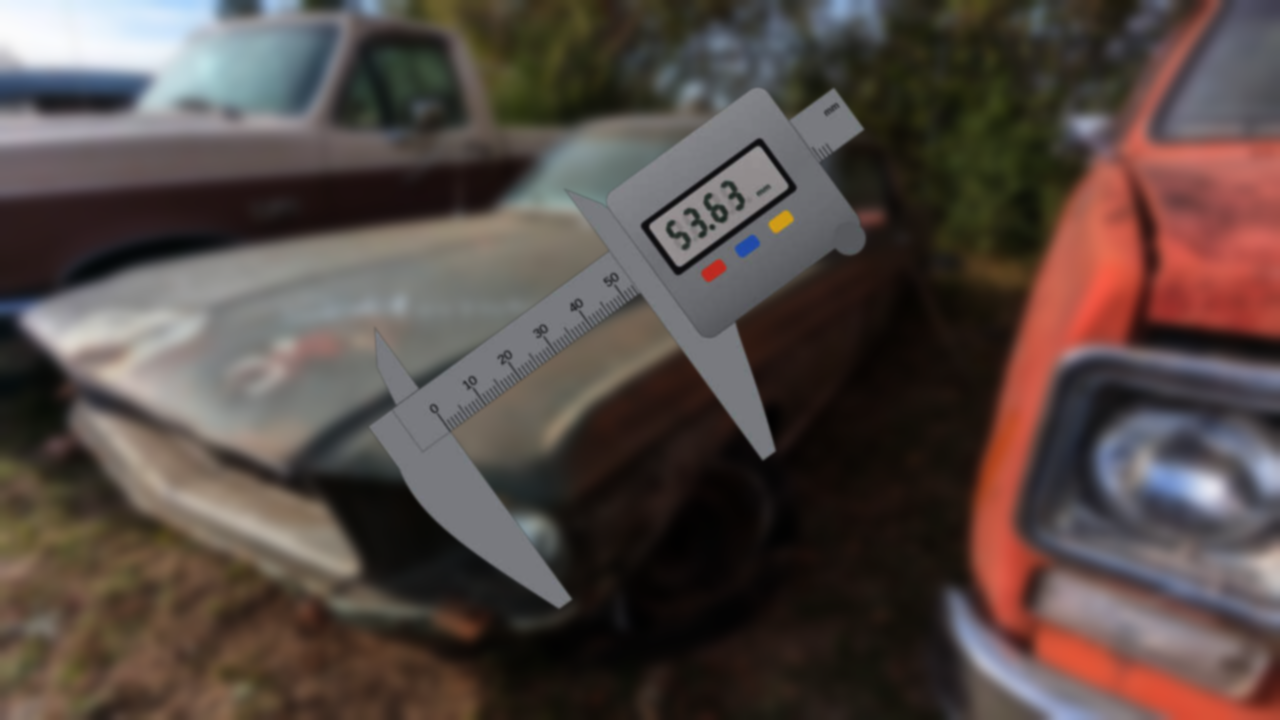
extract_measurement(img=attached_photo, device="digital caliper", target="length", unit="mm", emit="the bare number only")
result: 53.63
